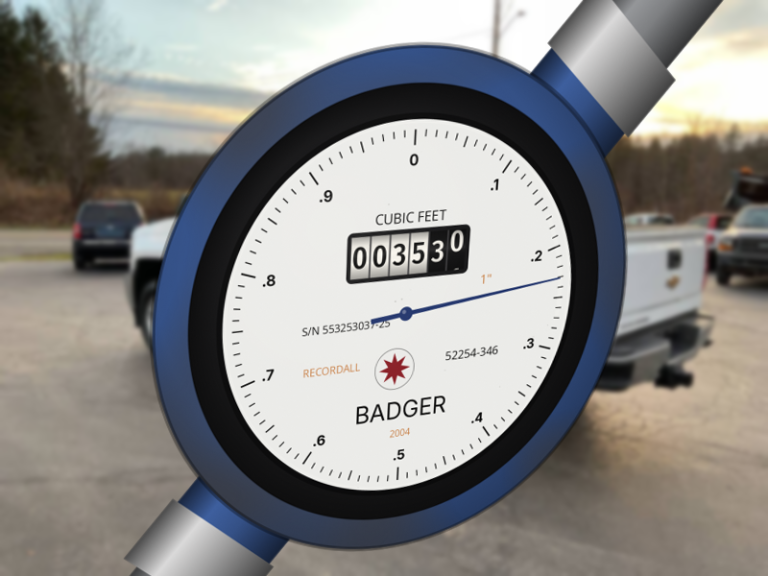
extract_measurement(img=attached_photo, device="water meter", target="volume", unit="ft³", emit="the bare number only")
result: 3530.23
